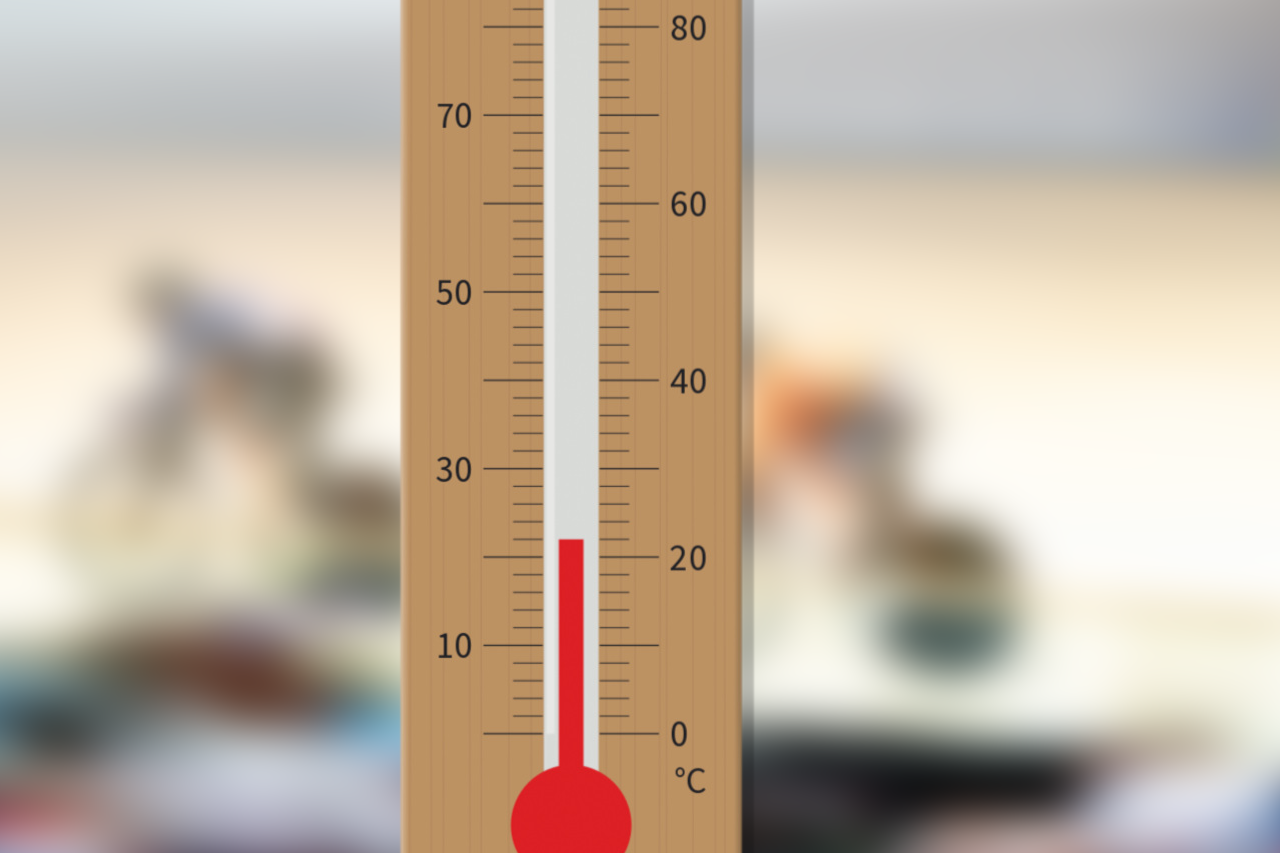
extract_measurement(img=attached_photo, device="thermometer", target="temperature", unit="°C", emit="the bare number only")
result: 22
